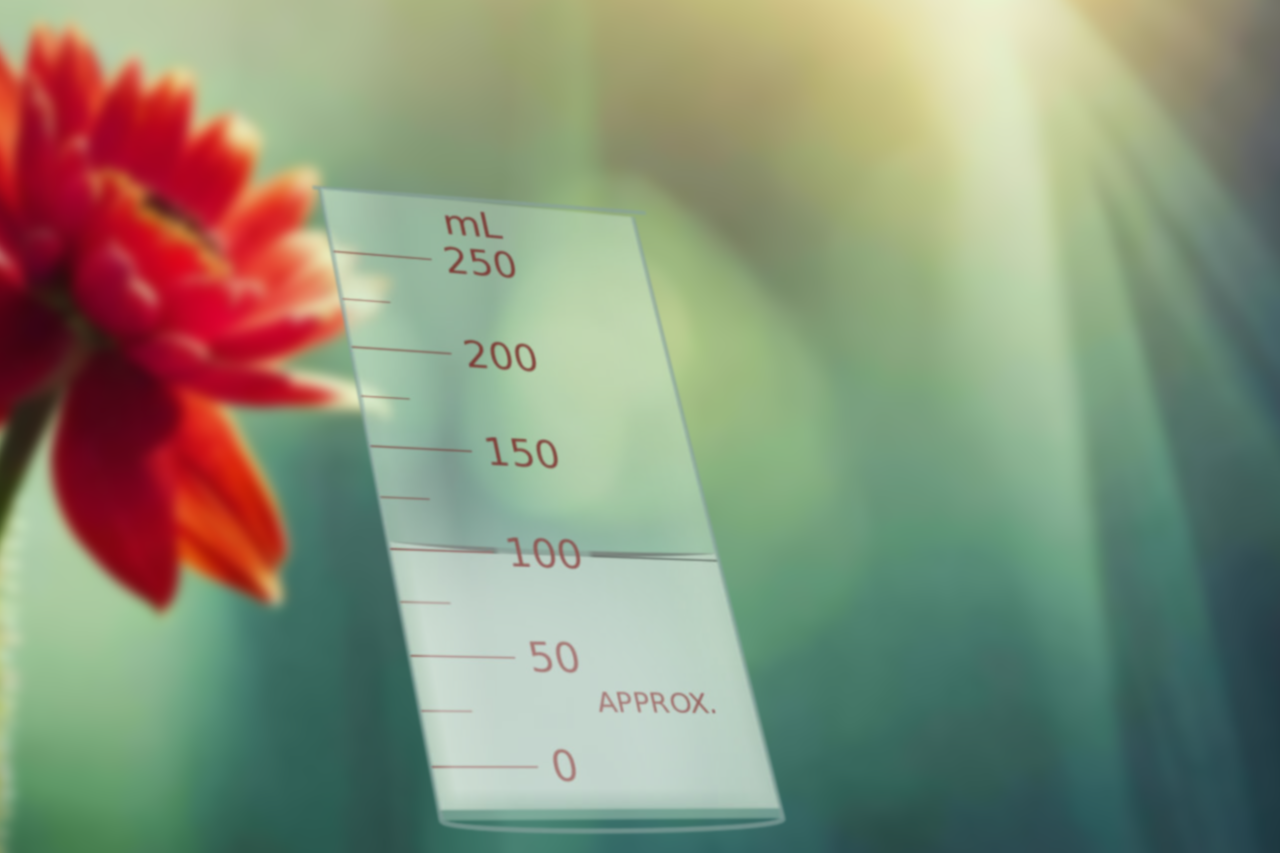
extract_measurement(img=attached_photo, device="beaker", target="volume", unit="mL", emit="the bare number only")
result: 100
